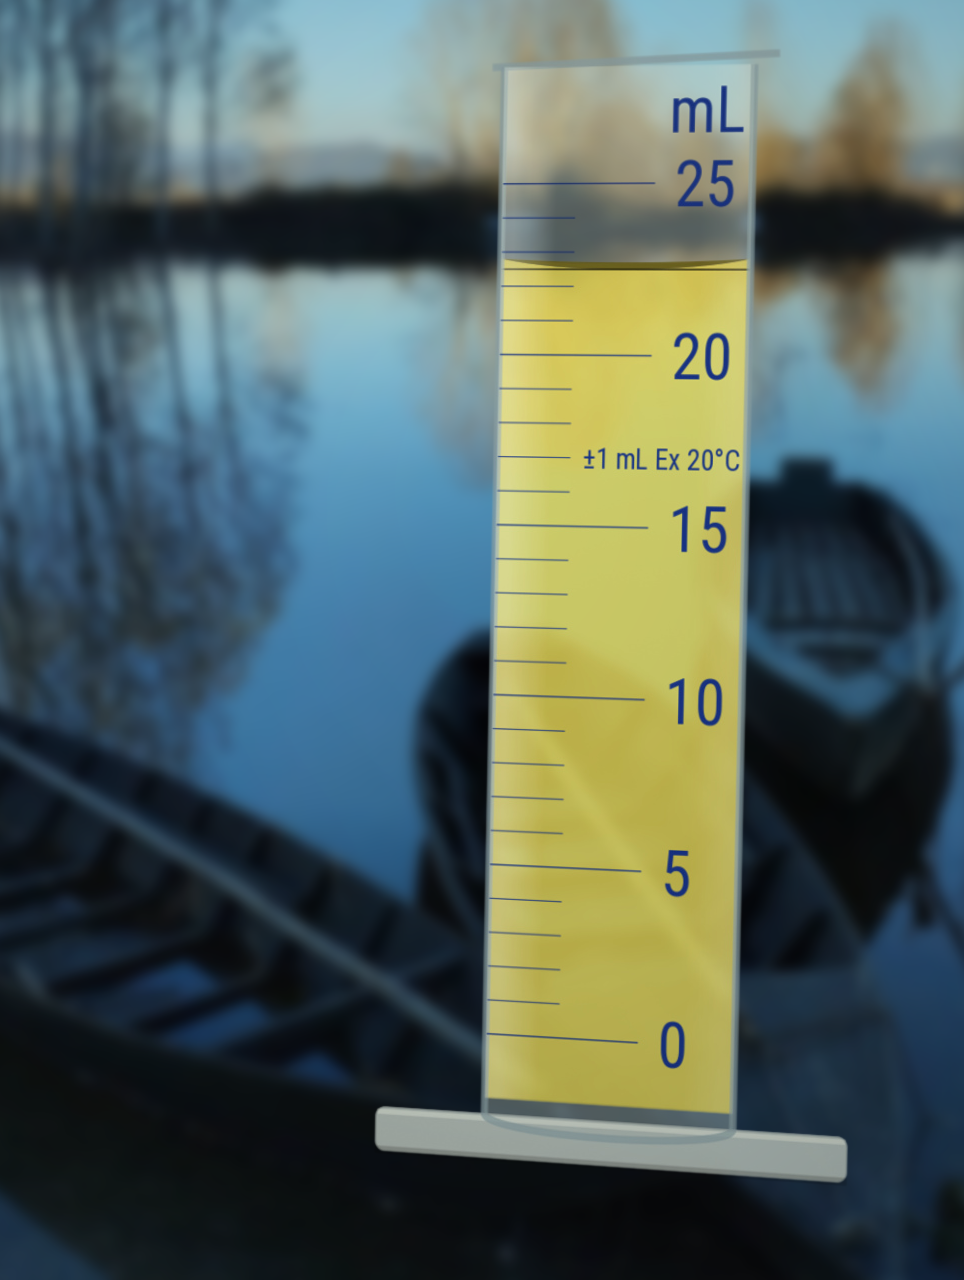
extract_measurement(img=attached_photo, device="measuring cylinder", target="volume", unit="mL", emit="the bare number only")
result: 22.5
